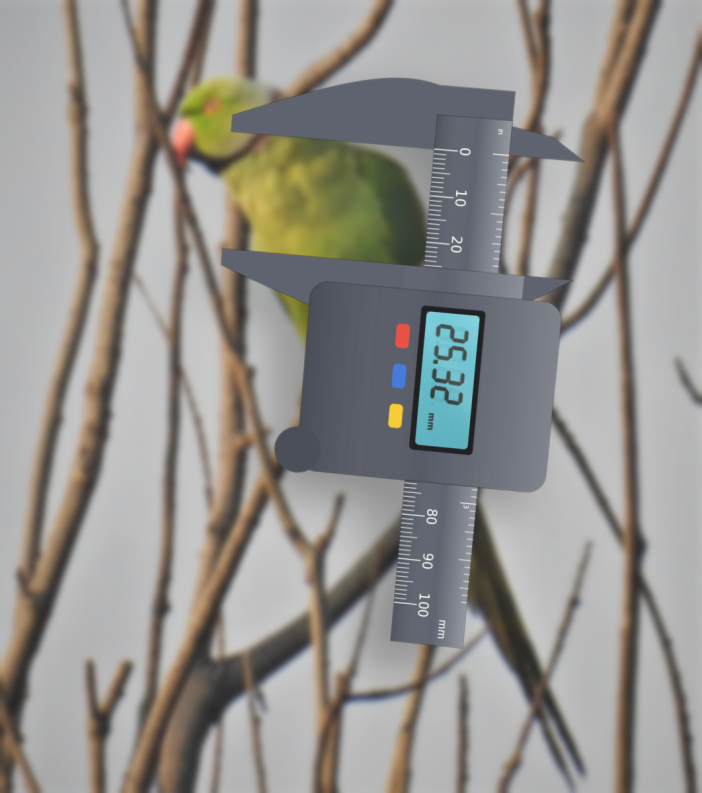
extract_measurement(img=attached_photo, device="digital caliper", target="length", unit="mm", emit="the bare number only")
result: 25.32
